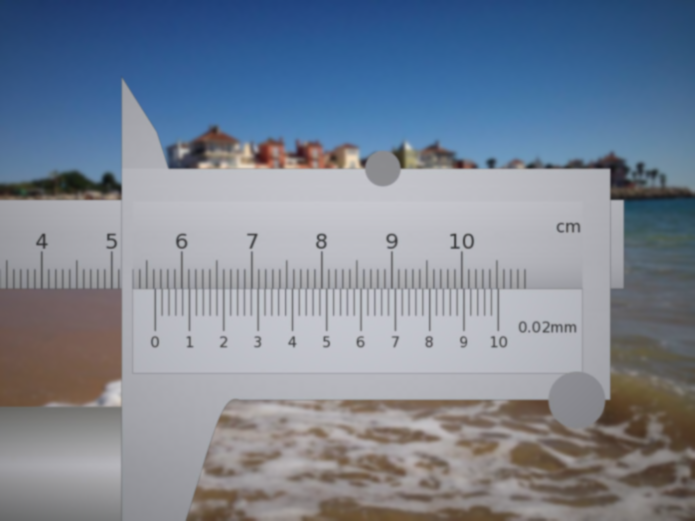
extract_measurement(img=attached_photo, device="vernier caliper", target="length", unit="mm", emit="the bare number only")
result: 56.2
